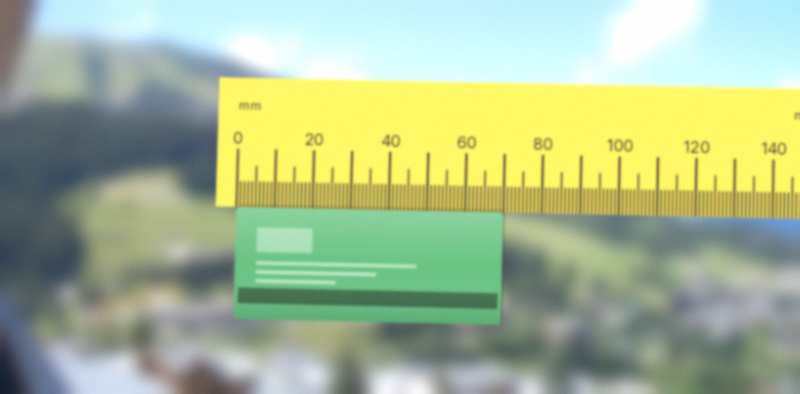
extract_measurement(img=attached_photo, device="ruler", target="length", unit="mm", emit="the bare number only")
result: 70
